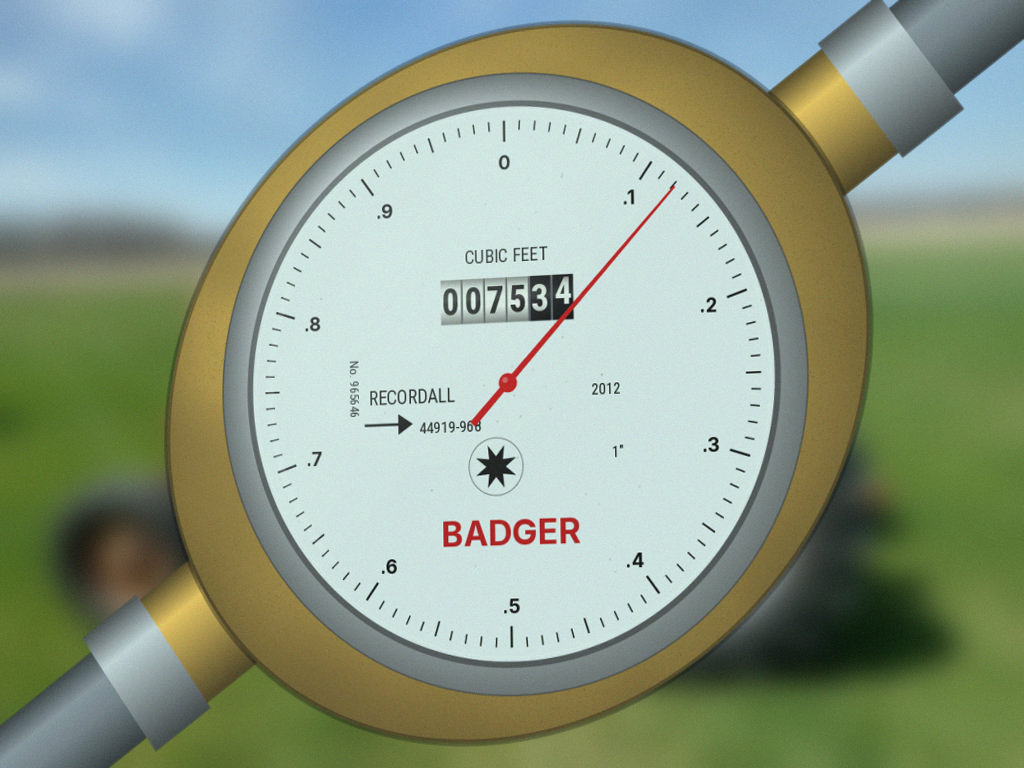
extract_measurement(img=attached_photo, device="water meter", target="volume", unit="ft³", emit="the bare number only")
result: 7534.12
